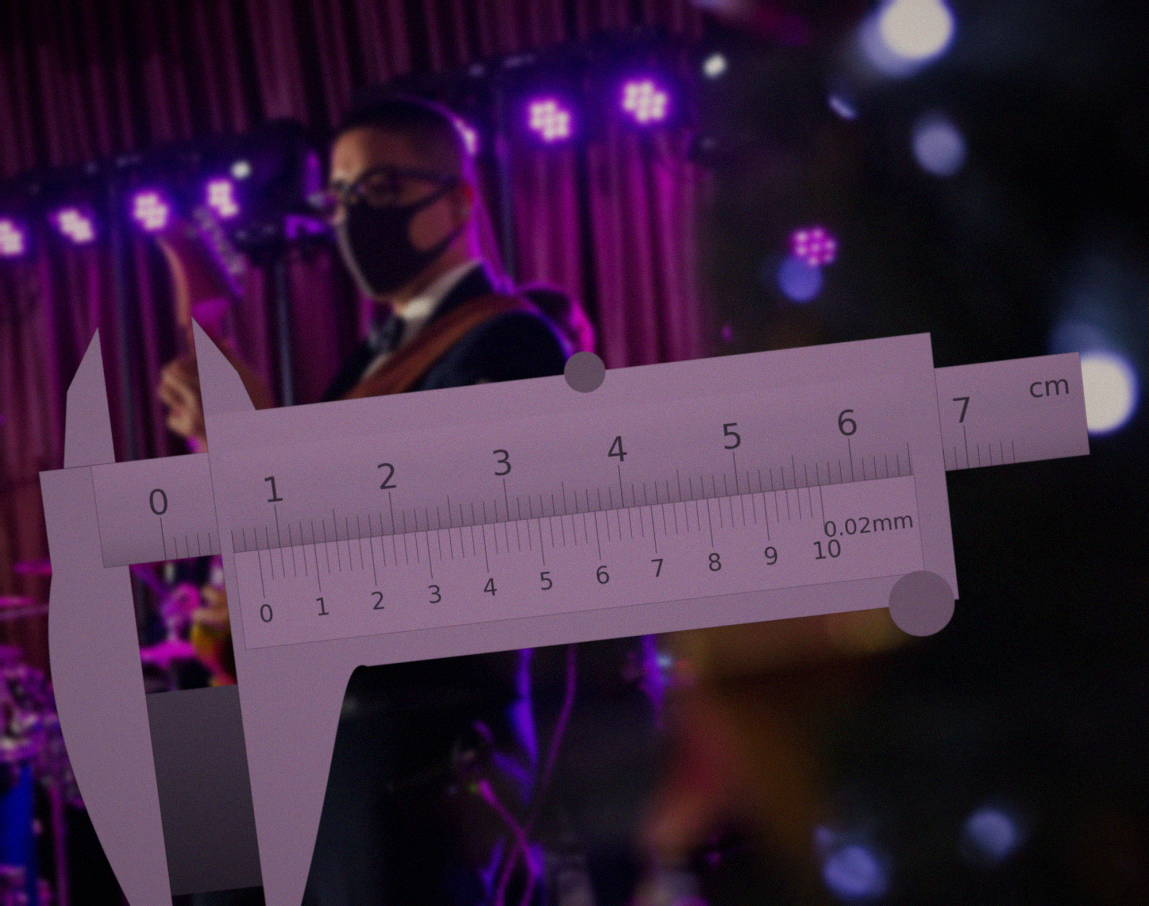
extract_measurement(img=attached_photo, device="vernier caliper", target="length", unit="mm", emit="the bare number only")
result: 8.1
